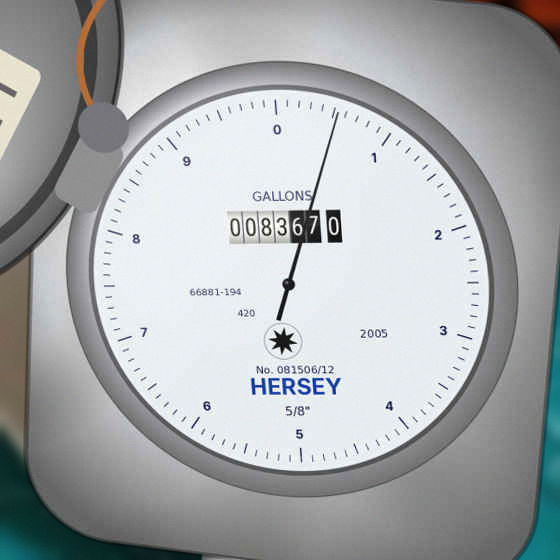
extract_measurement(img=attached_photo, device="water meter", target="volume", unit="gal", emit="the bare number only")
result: 83670.5
